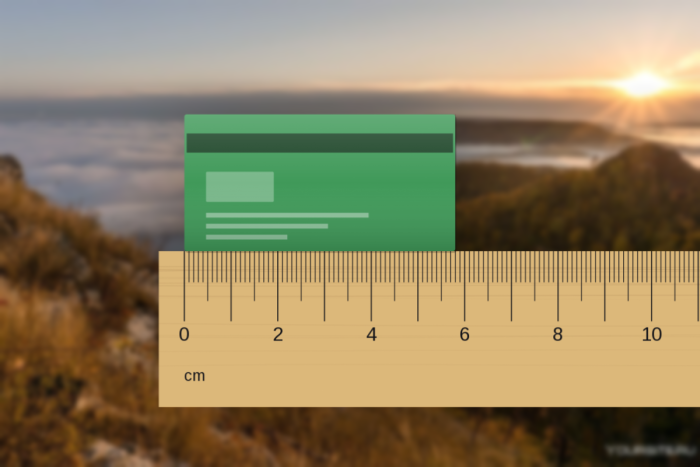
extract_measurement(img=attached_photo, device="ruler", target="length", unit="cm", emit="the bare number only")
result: 5.8
